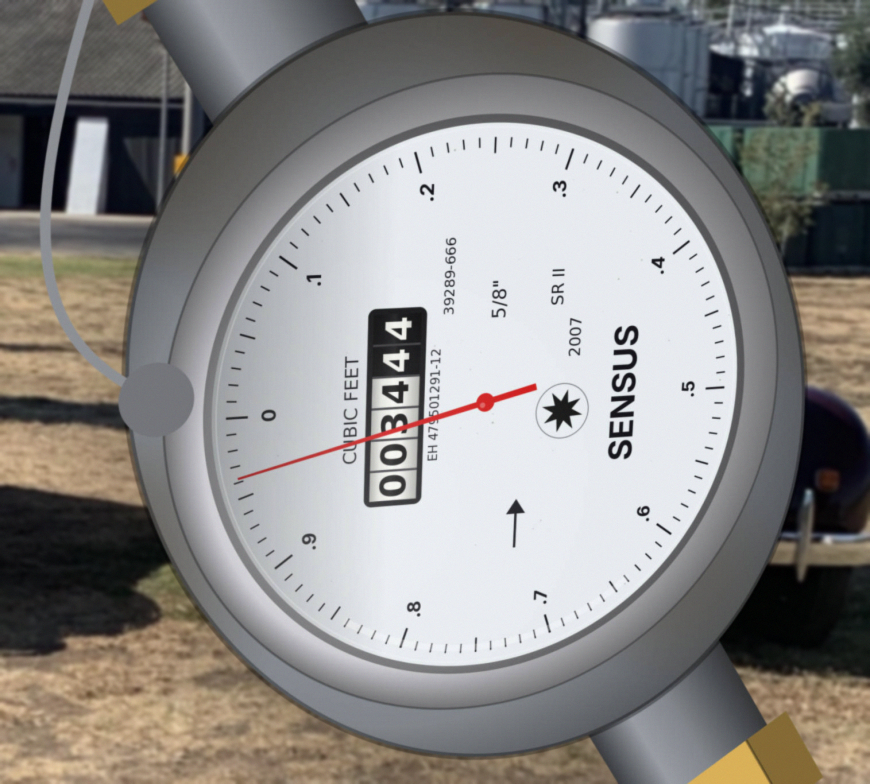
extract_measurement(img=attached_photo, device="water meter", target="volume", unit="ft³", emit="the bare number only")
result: 3443.96
